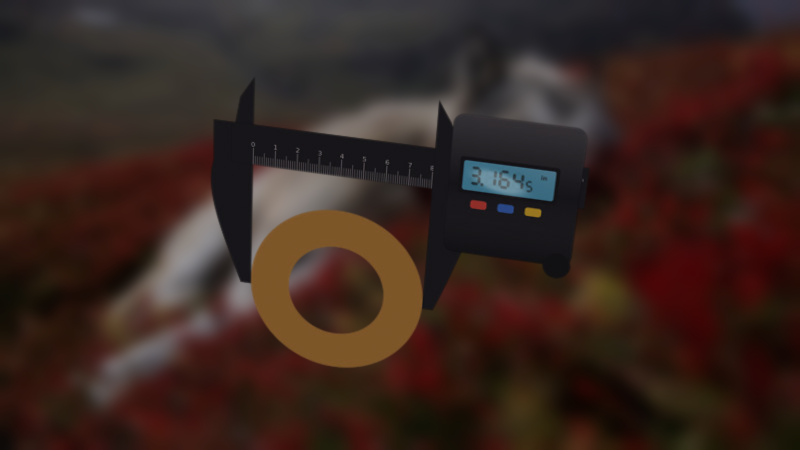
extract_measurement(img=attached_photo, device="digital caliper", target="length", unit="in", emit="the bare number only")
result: 3.1645
